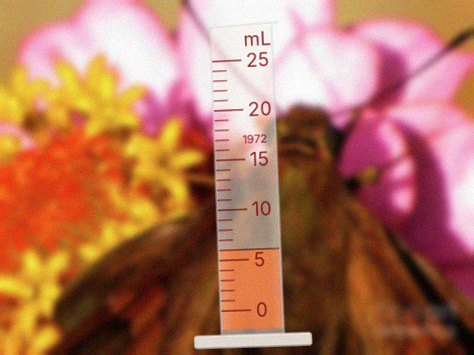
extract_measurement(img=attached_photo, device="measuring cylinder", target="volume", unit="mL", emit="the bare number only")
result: 6
